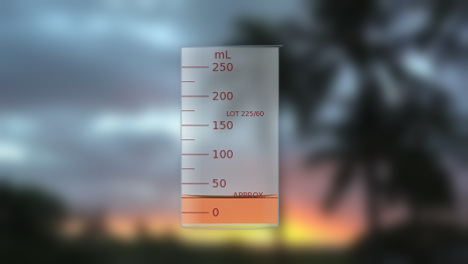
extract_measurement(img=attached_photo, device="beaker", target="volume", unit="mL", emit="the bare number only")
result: 25
